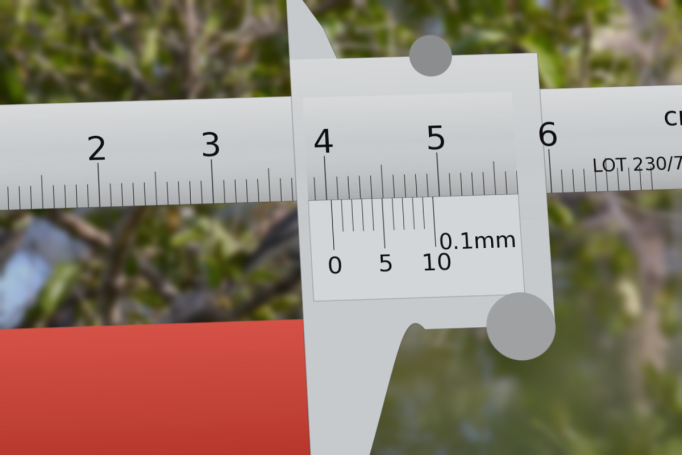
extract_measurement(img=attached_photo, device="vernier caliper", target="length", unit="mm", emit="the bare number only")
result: 40.4
